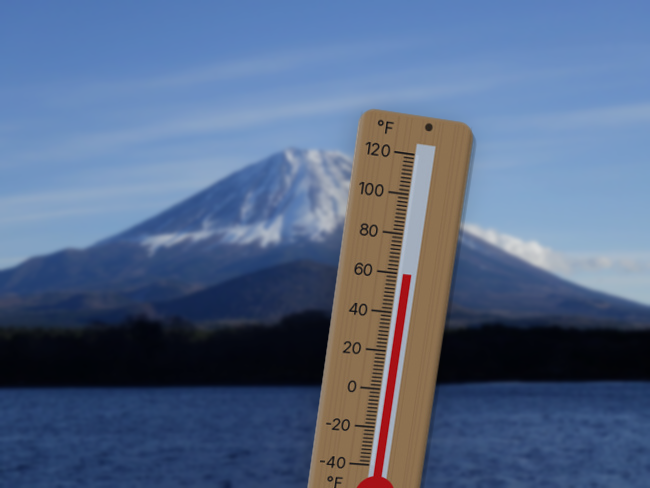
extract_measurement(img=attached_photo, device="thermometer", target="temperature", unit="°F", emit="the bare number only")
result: 60
